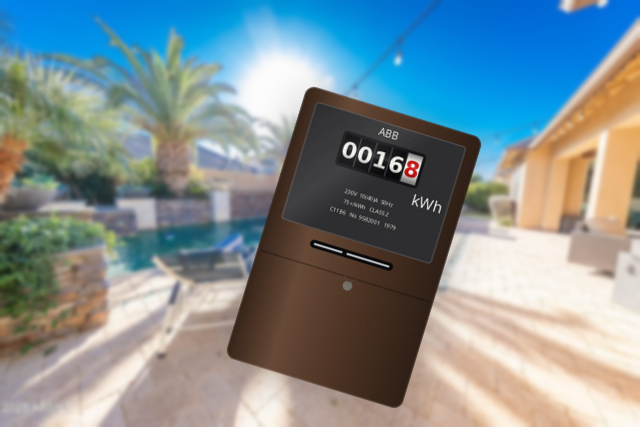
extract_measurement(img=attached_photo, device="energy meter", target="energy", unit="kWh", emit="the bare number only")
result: 16.8
